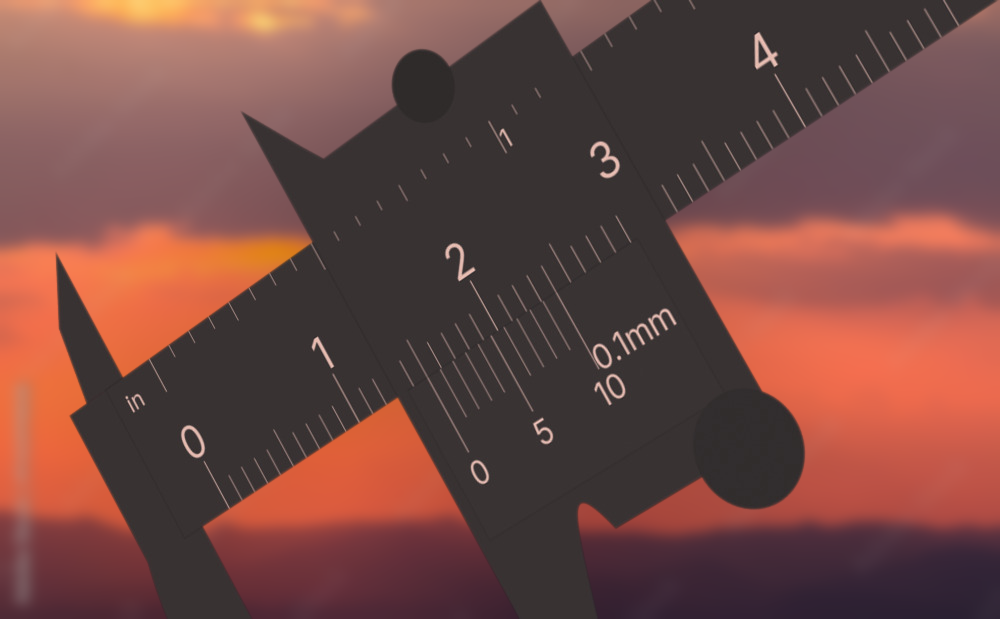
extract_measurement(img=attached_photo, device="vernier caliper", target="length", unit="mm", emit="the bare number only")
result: 15.0
